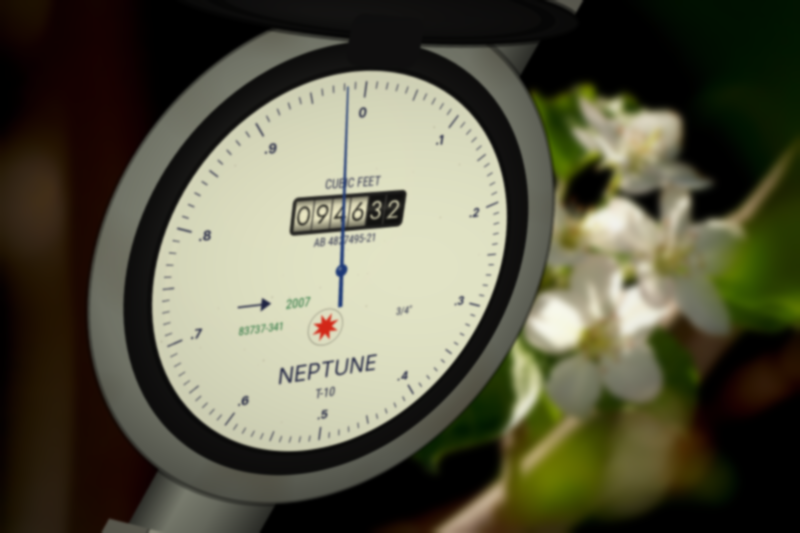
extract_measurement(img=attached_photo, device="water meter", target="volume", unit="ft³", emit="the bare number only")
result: 94631.98
